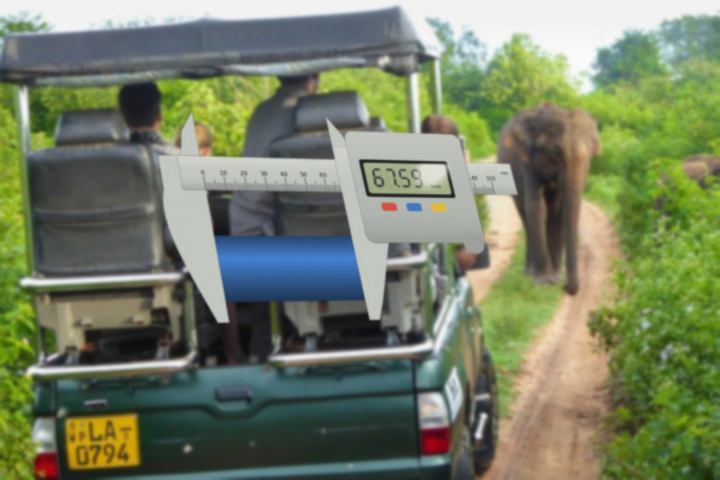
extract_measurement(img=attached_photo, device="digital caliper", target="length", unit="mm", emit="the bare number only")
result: 67.59
